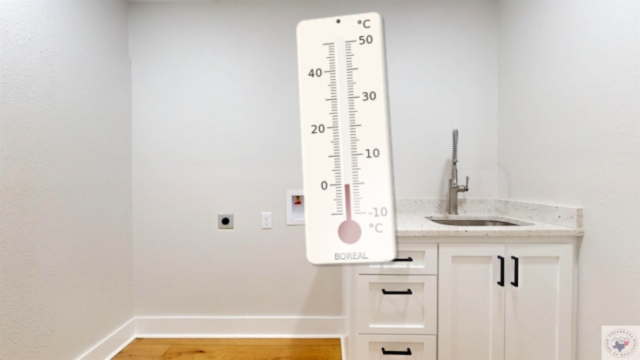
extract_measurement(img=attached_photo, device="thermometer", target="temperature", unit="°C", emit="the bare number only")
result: 0
